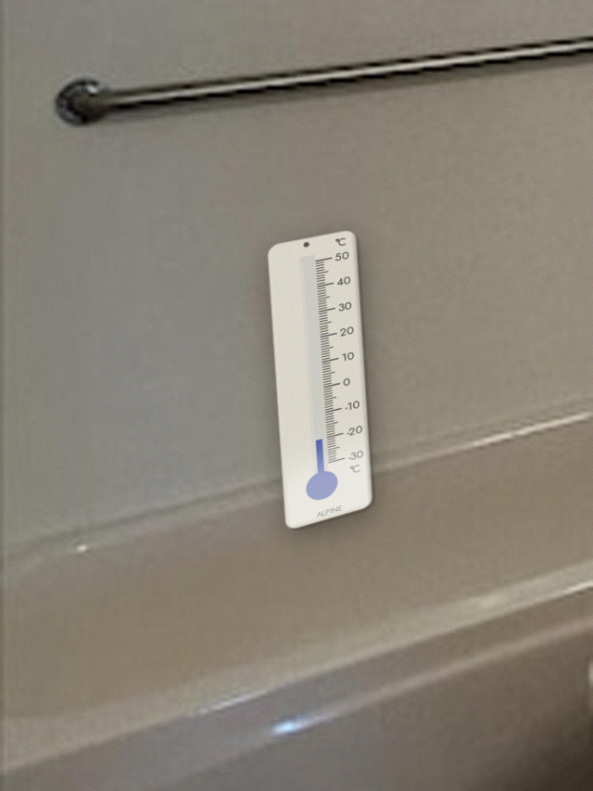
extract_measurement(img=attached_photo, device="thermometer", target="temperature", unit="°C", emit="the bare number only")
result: -20
